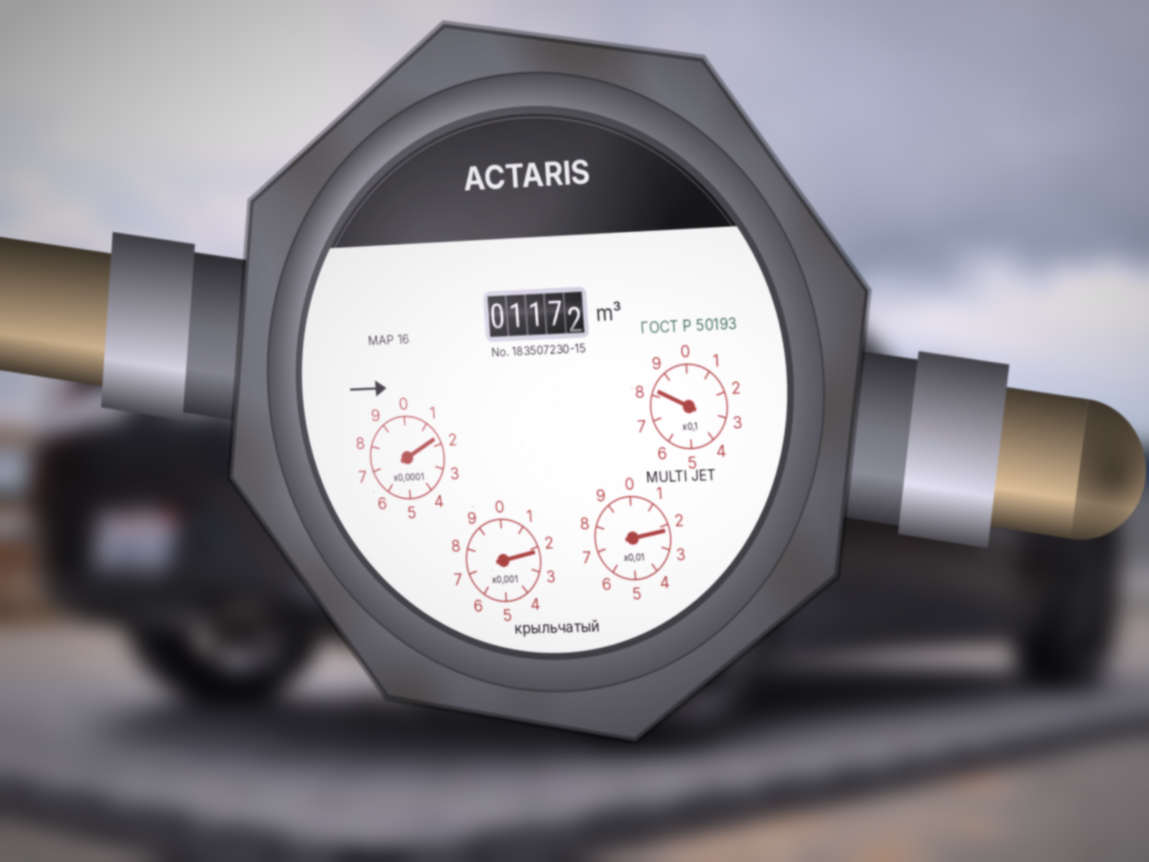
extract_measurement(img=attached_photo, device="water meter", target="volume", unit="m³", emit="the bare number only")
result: 1171.8221
